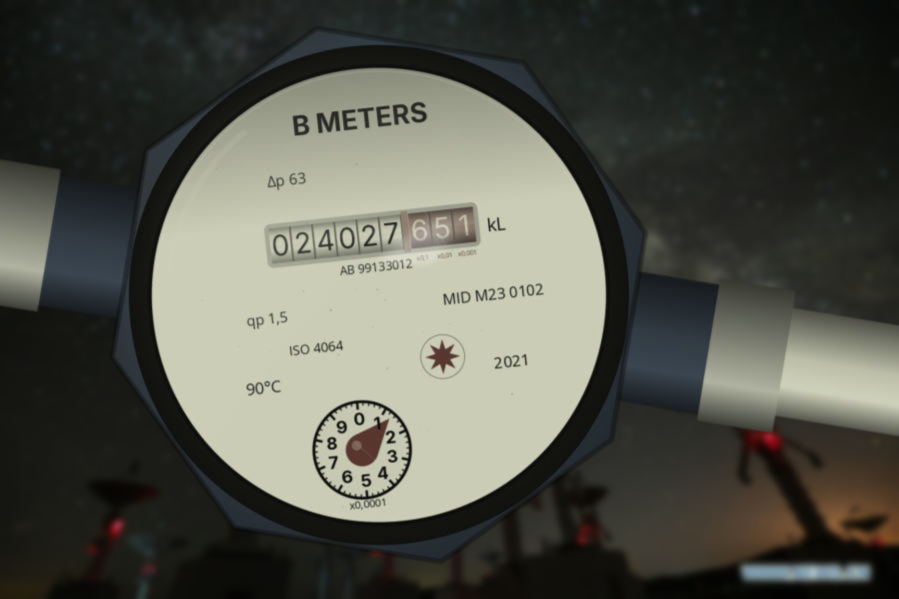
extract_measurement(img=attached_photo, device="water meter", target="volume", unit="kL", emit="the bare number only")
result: 24027.6511
